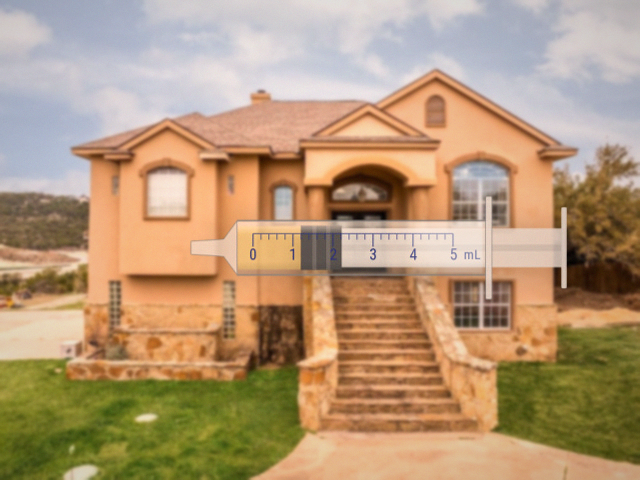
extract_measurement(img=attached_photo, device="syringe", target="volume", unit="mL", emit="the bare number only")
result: 1.2
